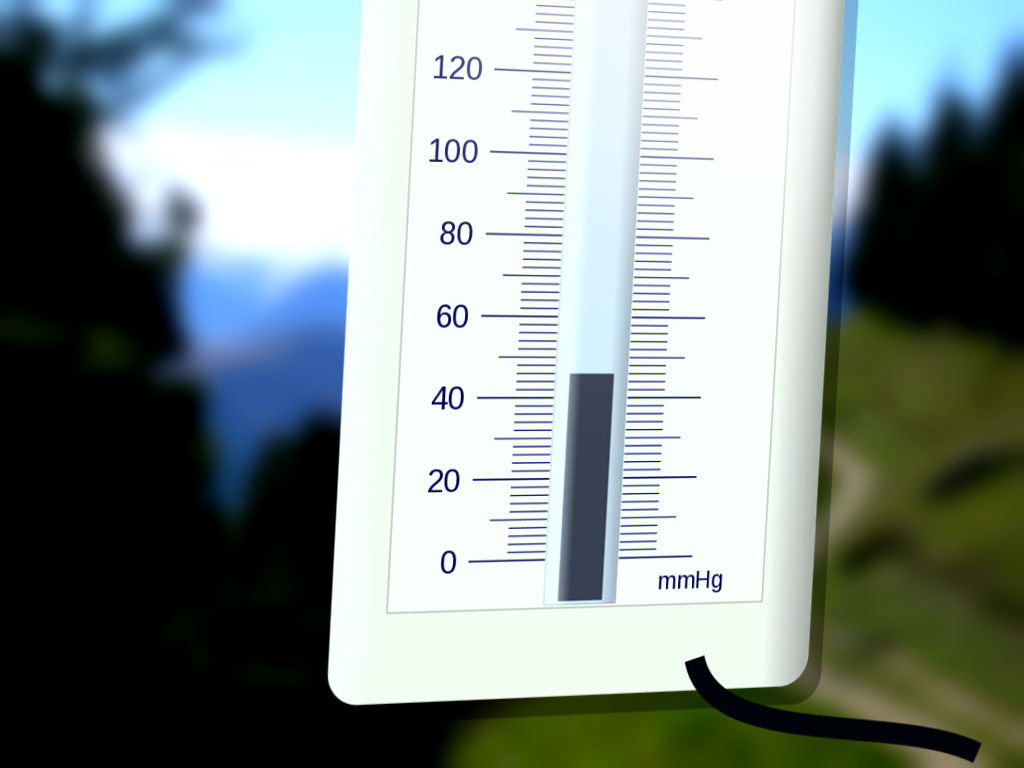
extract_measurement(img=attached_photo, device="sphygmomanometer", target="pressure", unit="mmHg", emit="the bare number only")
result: 46
